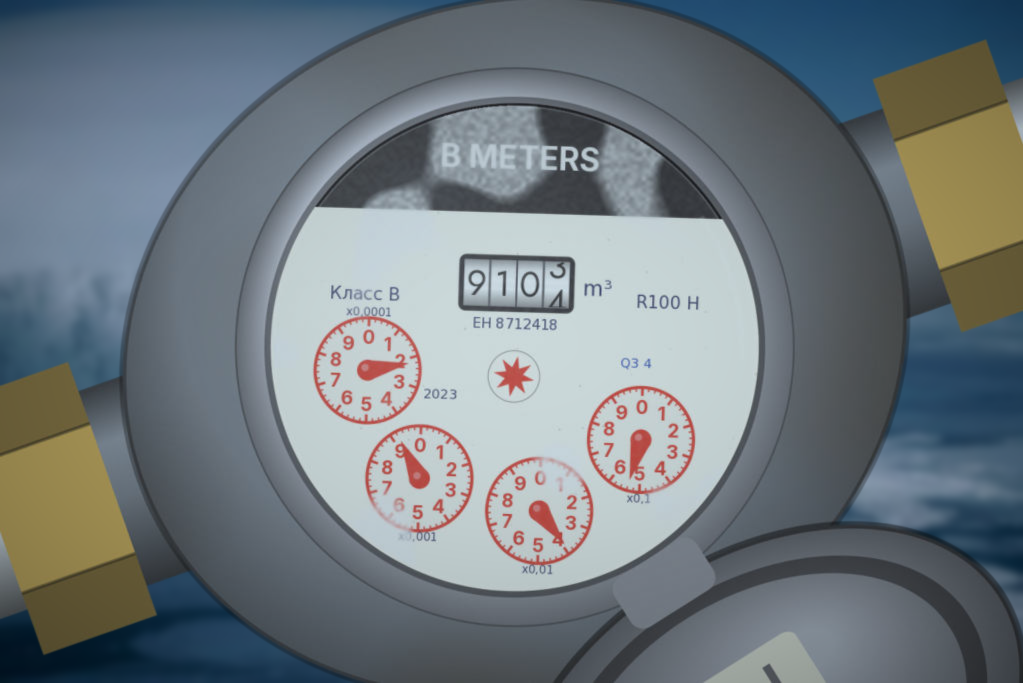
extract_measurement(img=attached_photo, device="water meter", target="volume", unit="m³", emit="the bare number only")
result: 9103.5392
